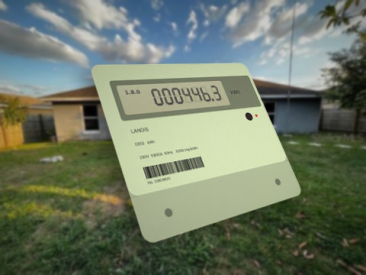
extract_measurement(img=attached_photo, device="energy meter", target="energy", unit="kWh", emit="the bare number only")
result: 446.3
